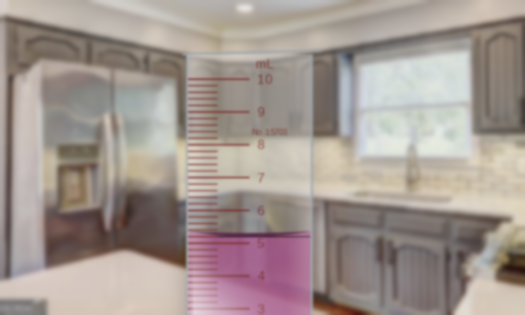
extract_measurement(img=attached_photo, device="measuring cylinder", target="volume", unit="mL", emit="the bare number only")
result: 5.2
